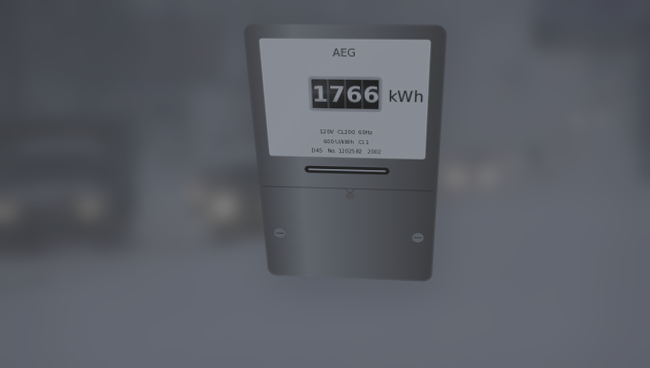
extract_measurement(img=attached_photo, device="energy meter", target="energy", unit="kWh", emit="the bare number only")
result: 1766
